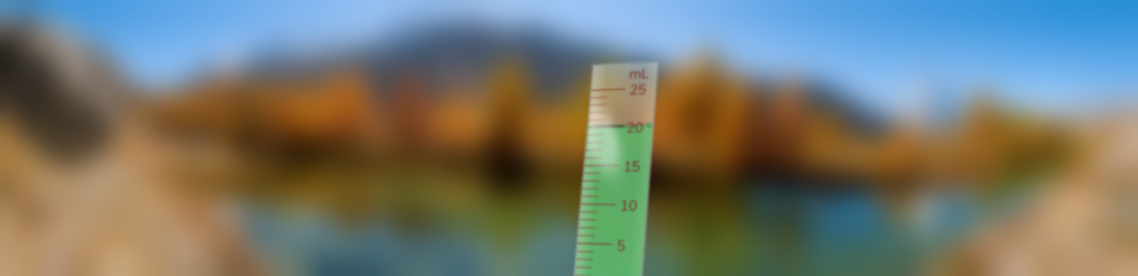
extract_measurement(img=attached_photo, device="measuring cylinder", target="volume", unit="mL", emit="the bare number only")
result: 20
